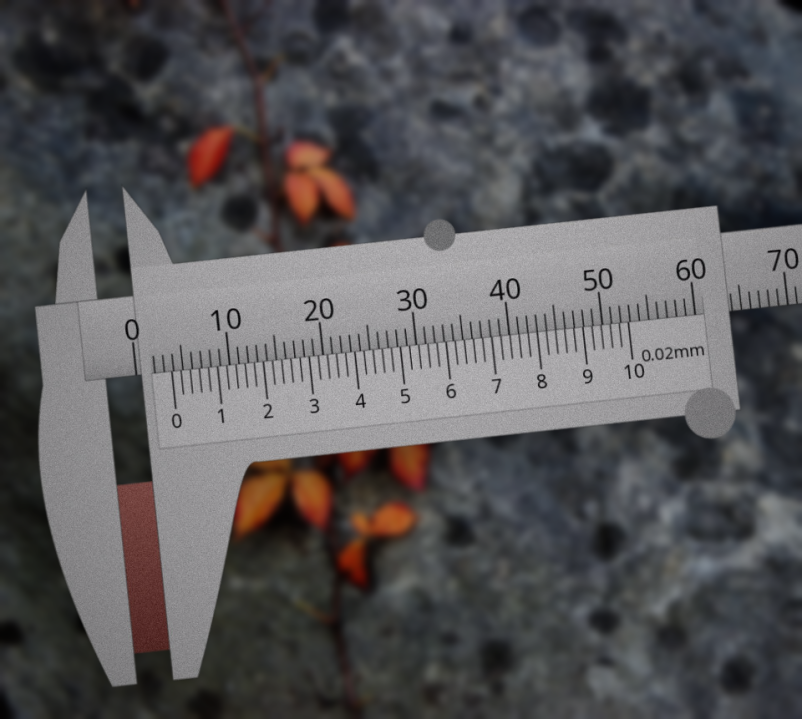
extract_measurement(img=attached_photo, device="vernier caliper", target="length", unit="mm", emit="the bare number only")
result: 3.8
